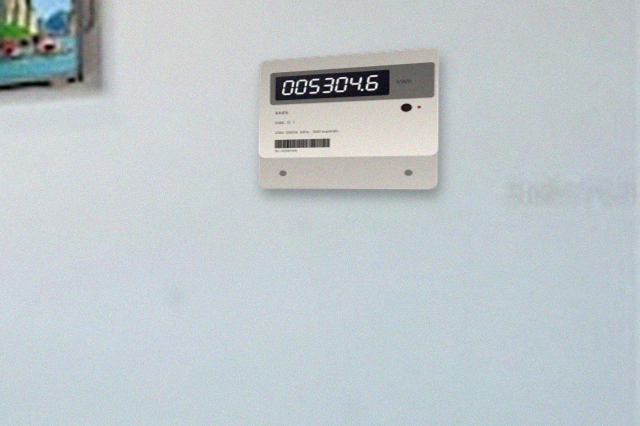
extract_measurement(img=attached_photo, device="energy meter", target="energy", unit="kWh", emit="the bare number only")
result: 5304.6
